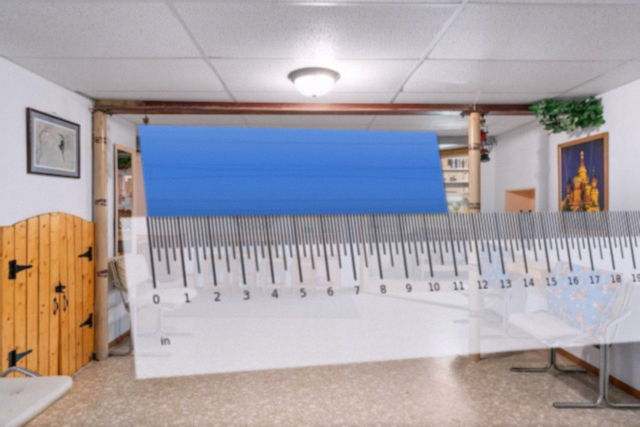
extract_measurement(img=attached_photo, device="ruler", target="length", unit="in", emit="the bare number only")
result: 11
